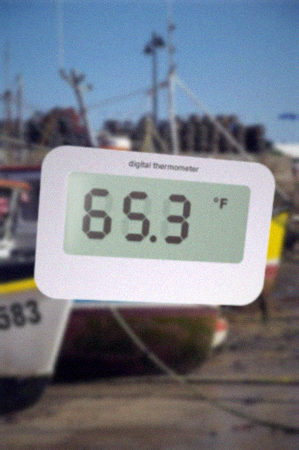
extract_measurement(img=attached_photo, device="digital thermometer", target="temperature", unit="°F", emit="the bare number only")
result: 65.3
